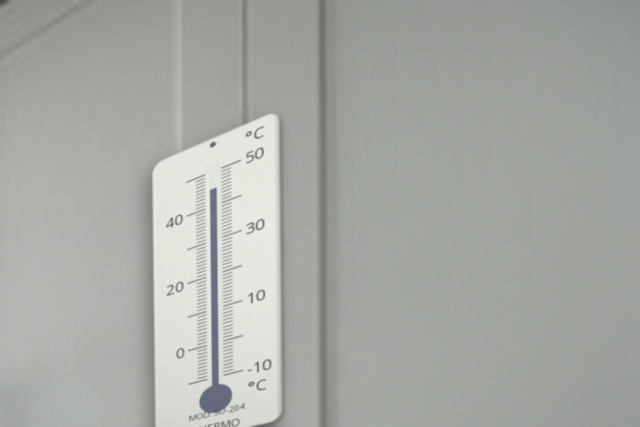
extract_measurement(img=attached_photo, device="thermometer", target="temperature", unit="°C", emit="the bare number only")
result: 45
